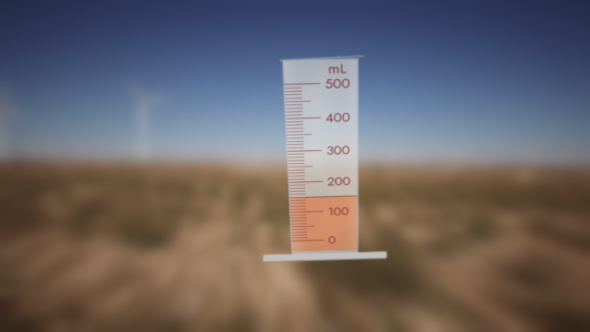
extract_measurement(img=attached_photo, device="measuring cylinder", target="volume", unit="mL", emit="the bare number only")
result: 150
